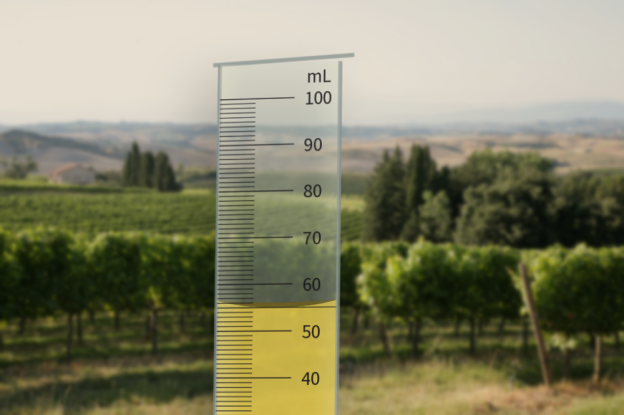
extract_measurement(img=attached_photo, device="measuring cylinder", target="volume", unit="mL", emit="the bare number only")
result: 55
